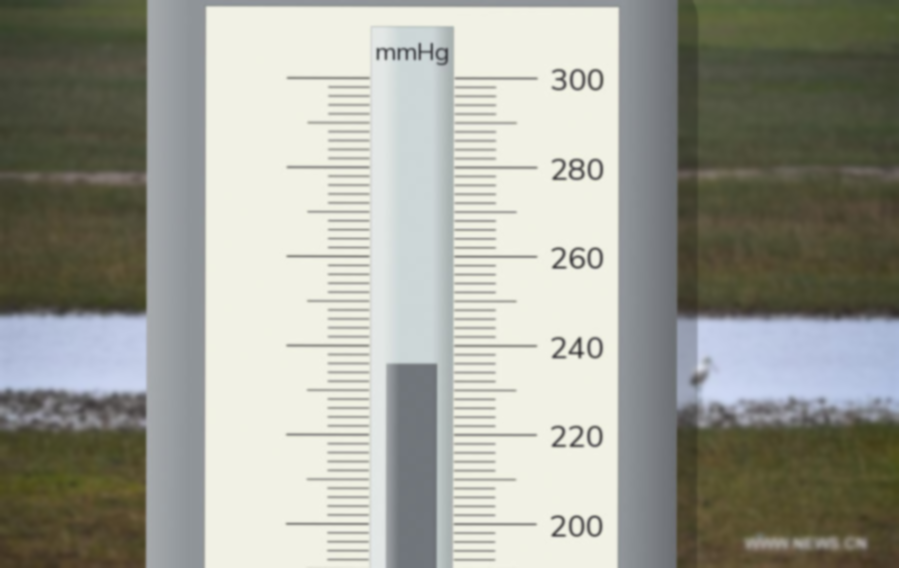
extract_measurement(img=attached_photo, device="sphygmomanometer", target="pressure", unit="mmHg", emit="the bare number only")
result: 236
